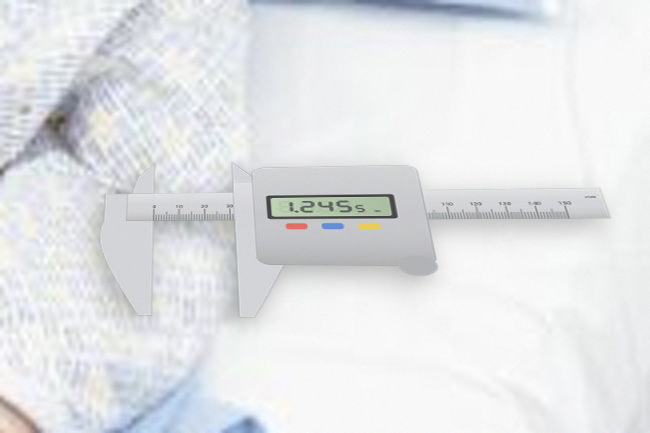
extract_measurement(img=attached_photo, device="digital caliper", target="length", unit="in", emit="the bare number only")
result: 1.2455
